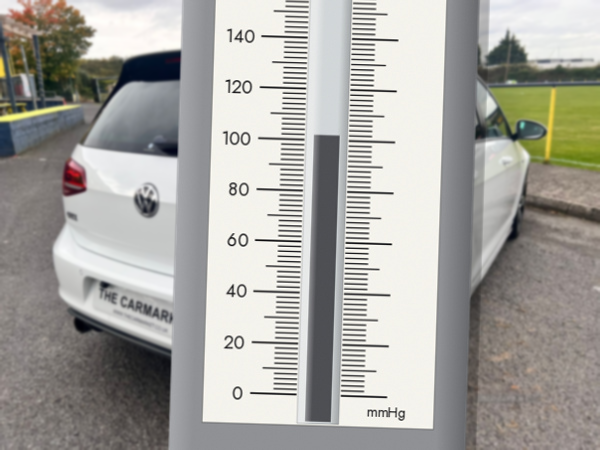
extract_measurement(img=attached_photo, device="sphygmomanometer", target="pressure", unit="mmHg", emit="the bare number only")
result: 102
